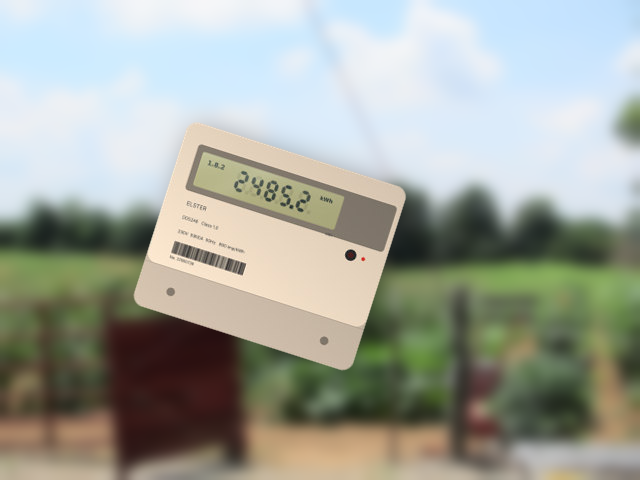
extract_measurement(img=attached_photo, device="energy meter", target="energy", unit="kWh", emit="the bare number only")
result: 2485.2
